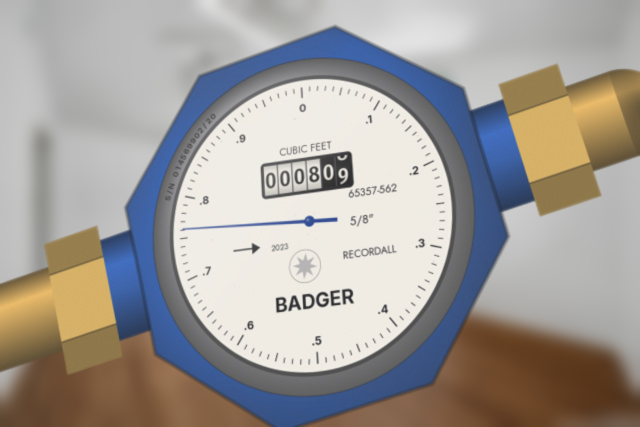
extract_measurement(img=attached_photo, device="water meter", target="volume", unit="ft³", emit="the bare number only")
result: 808.76
